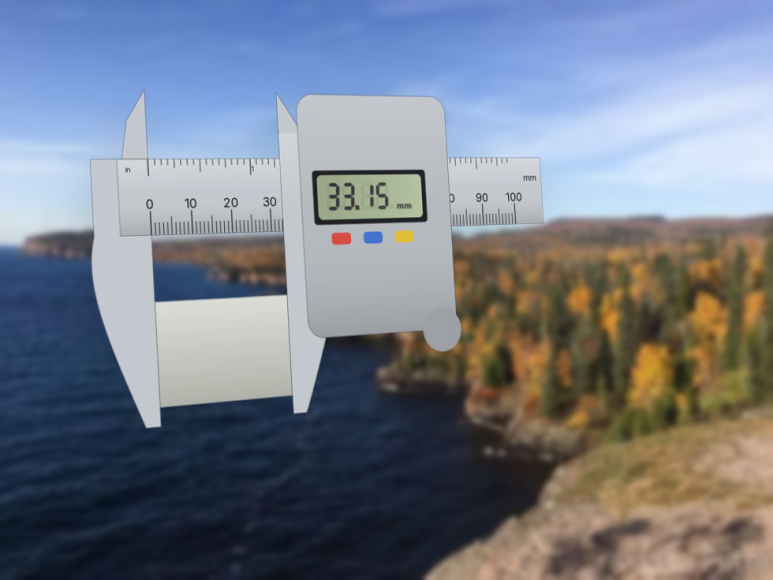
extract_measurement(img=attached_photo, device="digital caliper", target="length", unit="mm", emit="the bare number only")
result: 33.15
